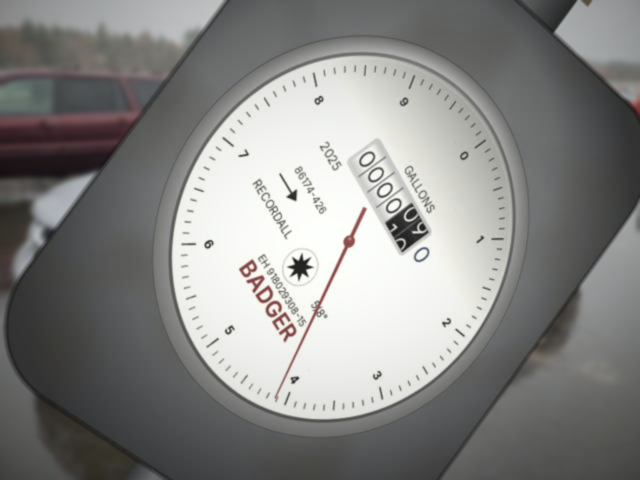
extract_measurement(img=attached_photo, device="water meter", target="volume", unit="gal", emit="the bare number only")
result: 94.1
